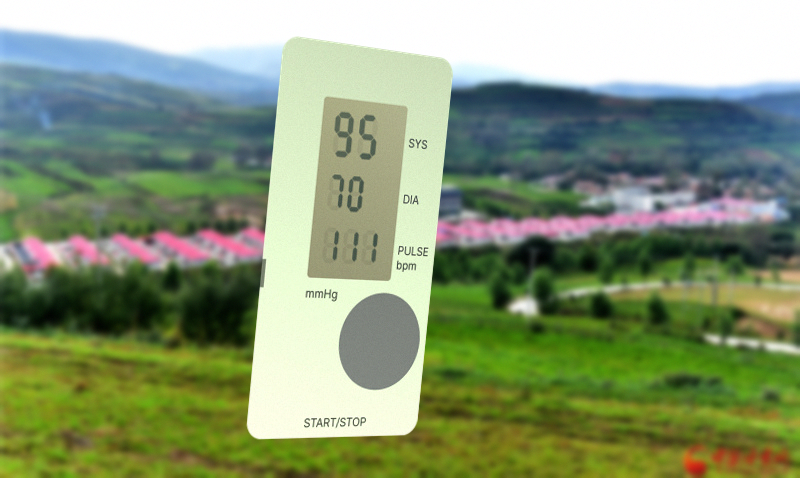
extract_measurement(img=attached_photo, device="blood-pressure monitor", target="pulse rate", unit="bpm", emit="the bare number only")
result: 111
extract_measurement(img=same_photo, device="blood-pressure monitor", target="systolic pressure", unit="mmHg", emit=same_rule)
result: 95
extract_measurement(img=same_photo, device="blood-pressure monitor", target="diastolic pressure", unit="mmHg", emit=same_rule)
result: 70
